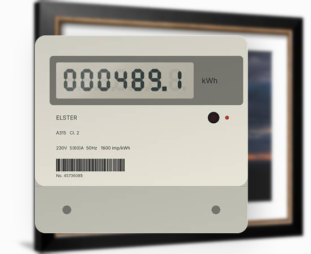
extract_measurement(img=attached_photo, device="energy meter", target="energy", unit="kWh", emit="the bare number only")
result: 489.1
